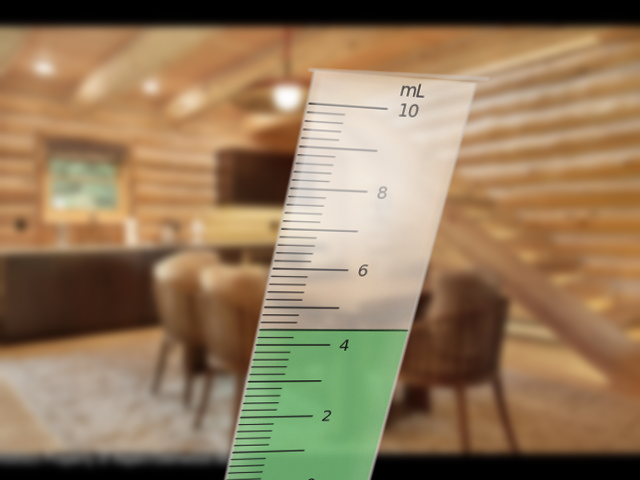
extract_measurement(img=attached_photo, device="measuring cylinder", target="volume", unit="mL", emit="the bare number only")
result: 4.4
